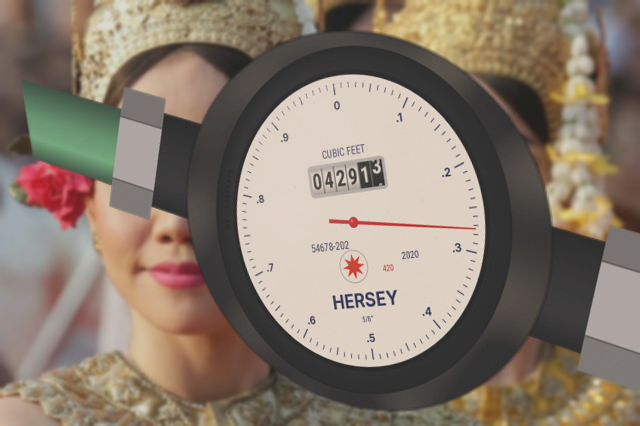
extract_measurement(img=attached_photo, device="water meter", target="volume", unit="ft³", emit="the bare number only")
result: 42913.27
